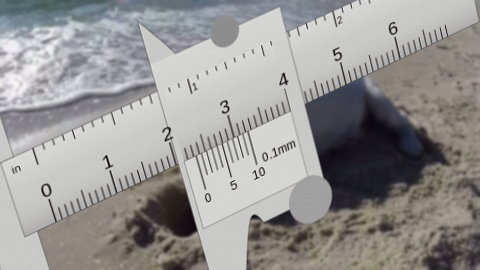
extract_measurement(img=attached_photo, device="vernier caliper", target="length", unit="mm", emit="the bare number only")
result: 23.4
